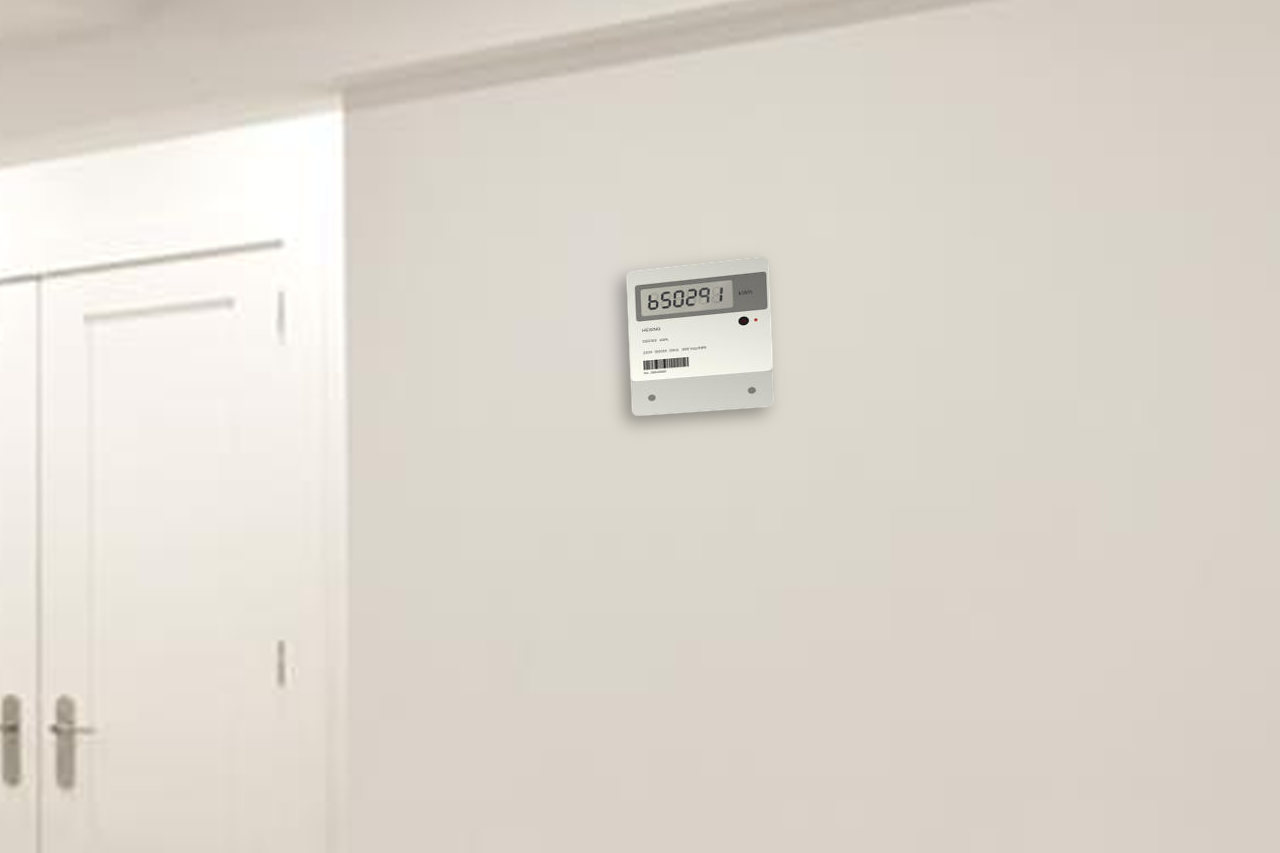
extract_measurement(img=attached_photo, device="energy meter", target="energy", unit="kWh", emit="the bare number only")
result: 650291
